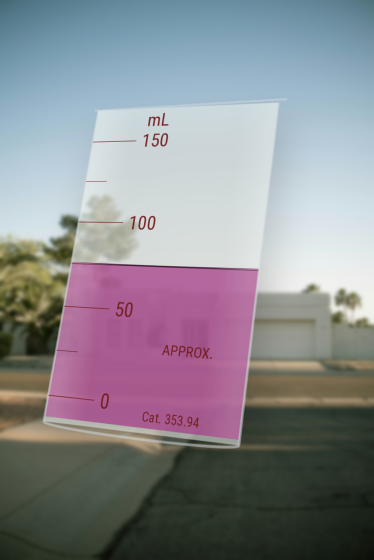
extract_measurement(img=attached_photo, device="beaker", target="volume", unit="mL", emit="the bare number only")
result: 75
